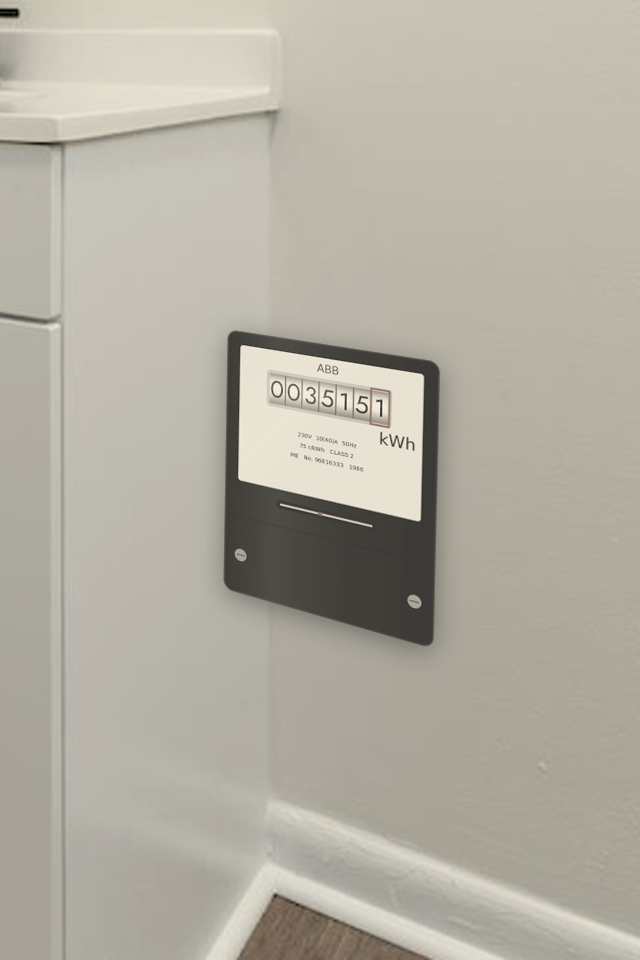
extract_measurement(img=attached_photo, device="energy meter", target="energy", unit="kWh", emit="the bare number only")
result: 3515.1
